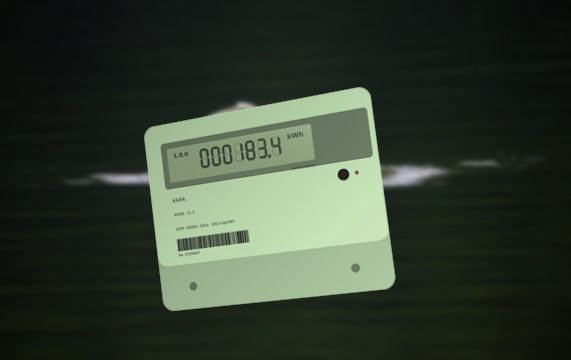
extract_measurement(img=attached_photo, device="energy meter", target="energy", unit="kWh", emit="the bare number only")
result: 183.4
